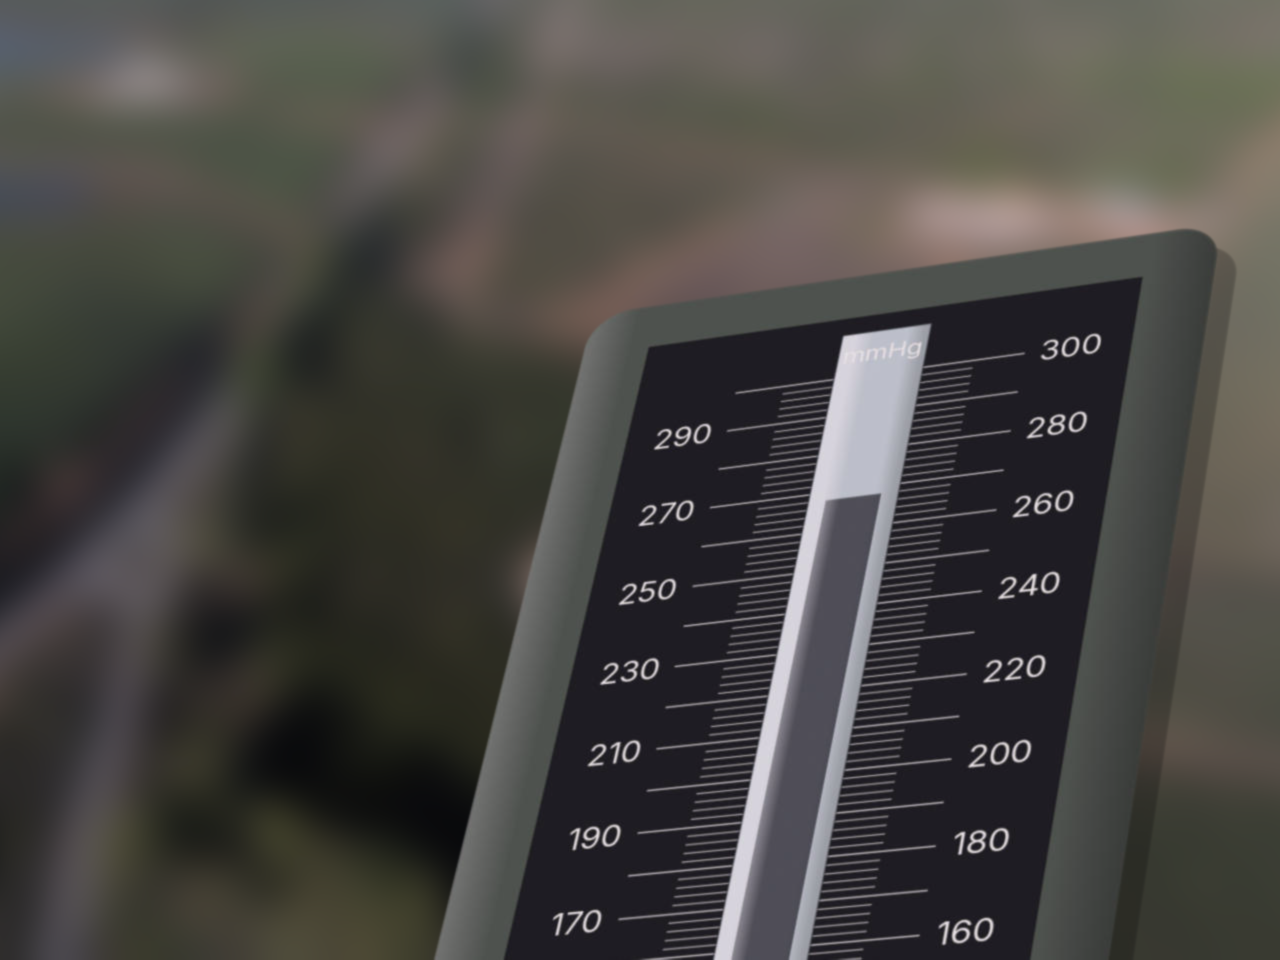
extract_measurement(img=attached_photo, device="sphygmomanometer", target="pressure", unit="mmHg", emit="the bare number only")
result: 268
